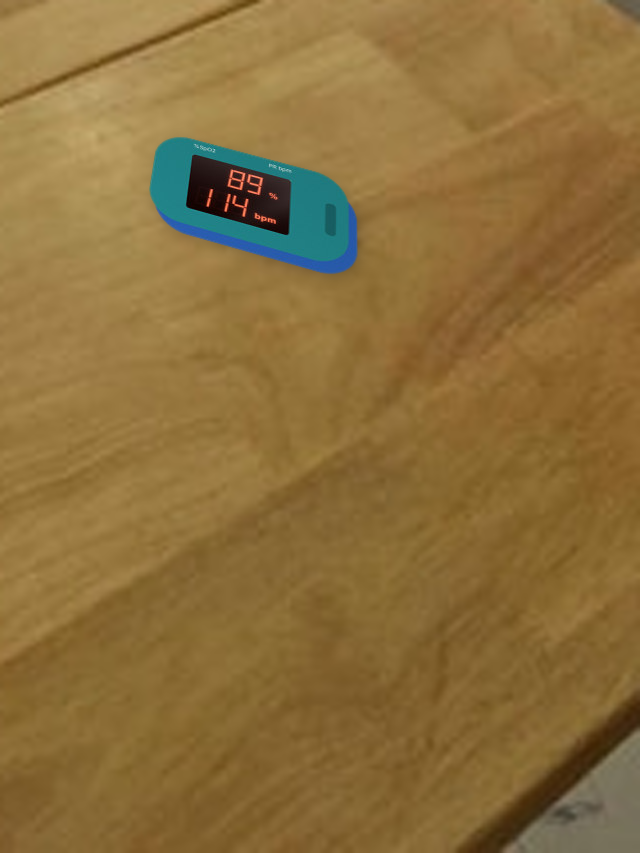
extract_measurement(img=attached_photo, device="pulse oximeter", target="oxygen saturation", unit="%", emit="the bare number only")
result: 89
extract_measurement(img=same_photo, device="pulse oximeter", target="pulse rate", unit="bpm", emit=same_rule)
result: 114
